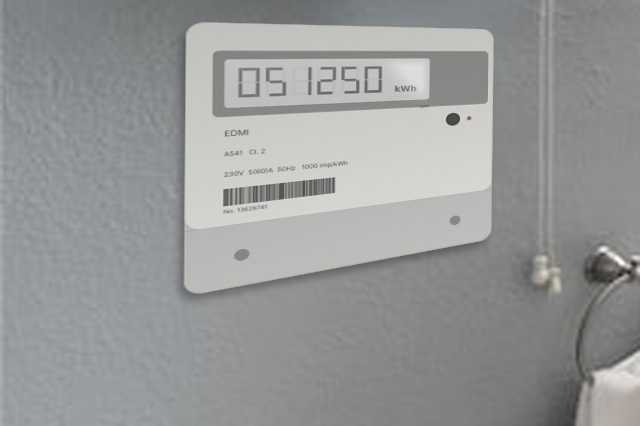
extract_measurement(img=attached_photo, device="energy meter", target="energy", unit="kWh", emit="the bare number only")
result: 51250
